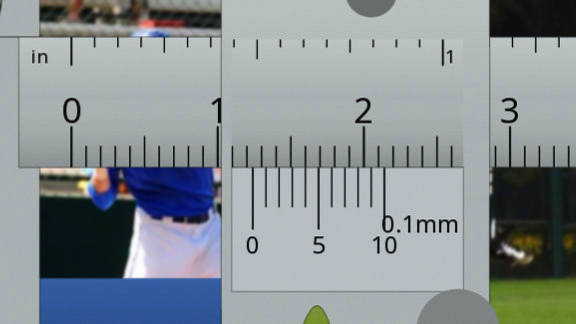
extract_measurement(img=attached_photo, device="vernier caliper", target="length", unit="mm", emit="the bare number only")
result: 12.4
